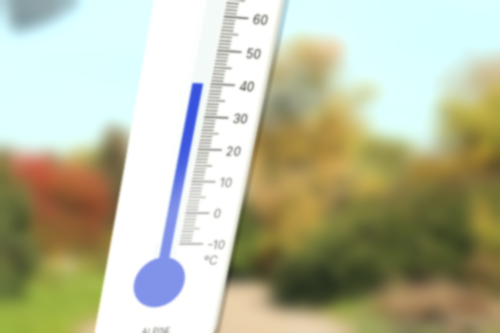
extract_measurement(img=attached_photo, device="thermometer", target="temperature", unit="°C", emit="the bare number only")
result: 40
